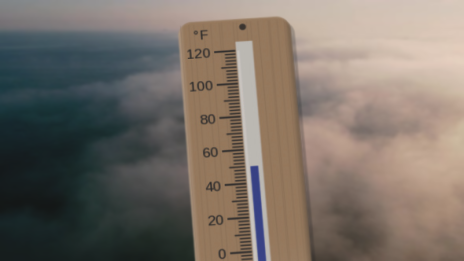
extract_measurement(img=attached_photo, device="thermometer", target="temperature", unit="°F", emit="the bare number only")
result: 50
